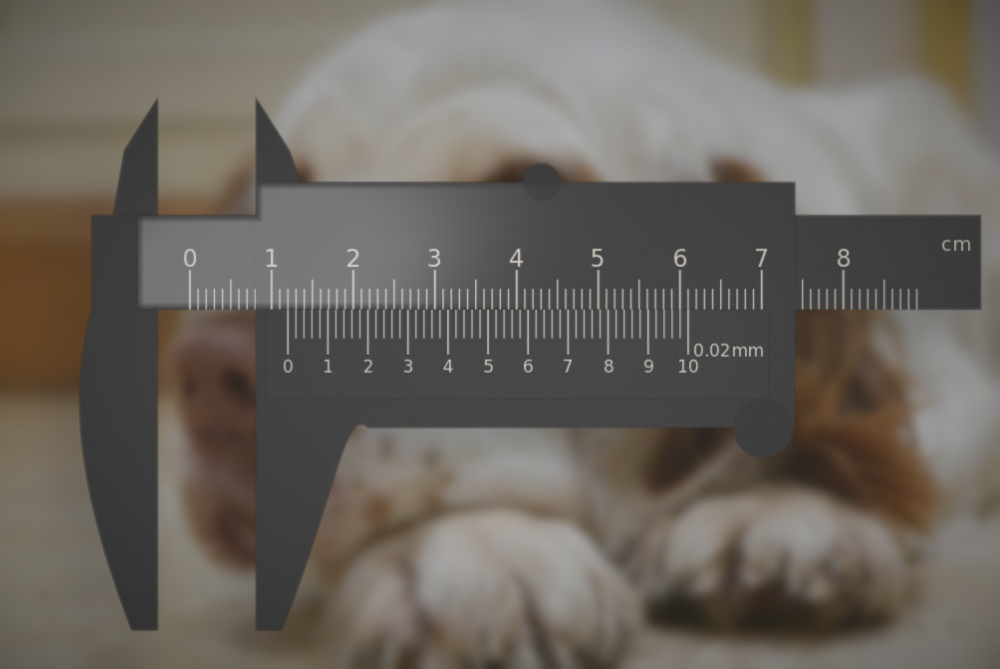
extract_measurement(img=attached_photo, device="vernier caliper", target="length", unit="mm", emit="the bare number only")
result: 12.0
